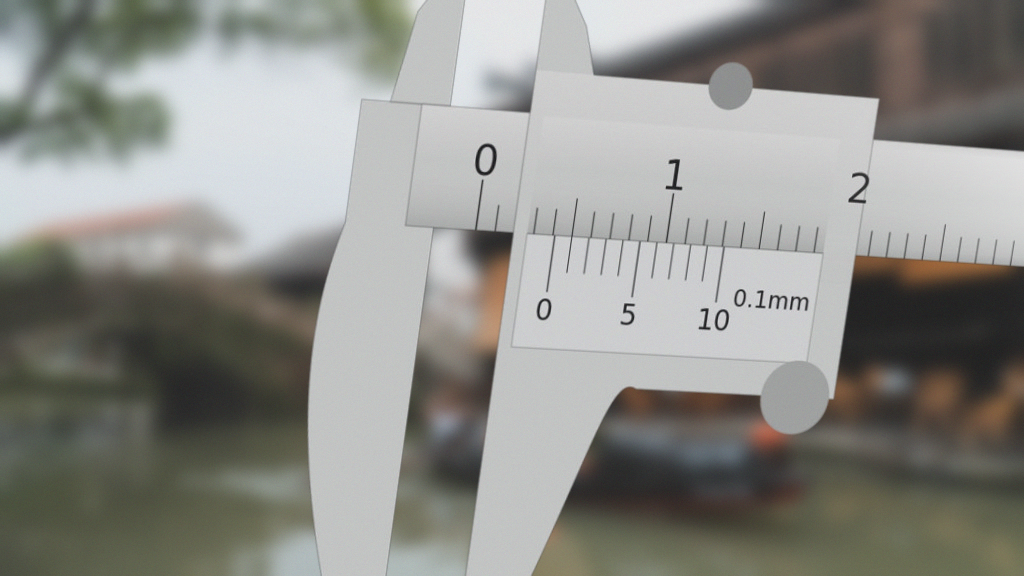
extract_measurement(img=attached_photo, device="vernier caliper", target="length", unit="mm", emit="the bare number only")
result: 4.1
